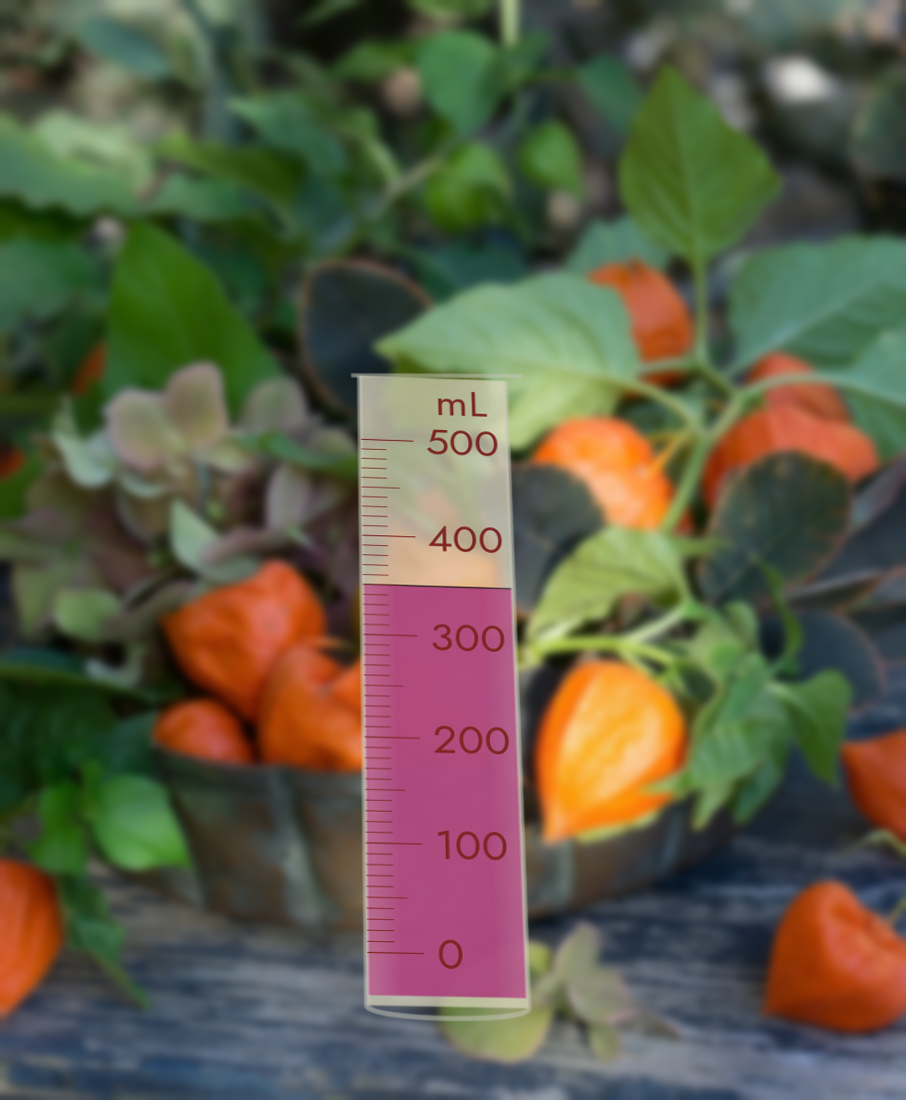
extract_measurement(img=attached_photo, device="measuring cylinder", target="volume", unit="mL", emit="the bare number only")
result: 350
